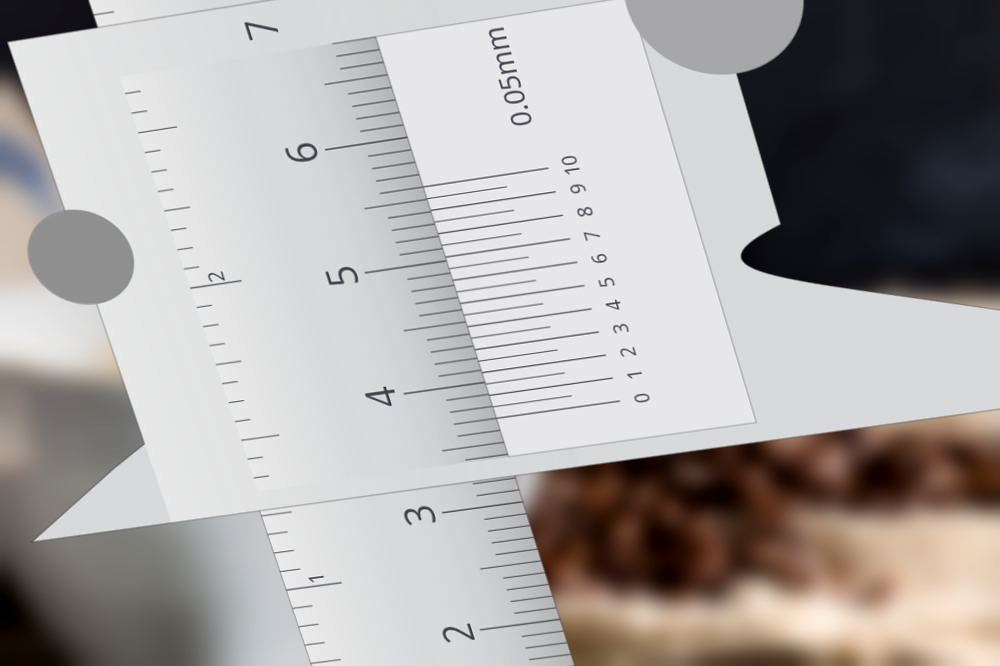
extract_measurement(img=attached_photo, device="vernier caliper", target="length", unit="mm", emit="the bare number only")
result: 37.0
